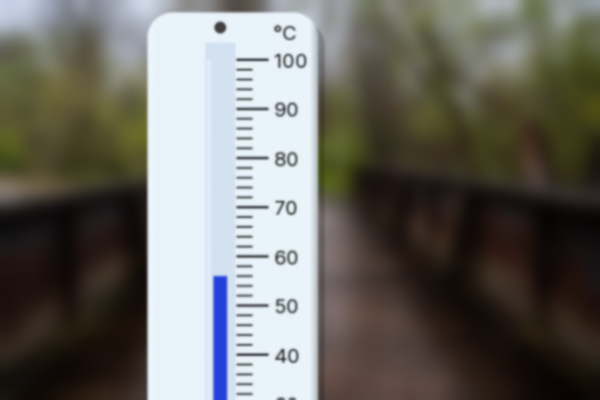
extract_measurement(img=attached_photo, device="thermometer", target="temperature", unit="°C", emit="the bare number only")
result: 56
